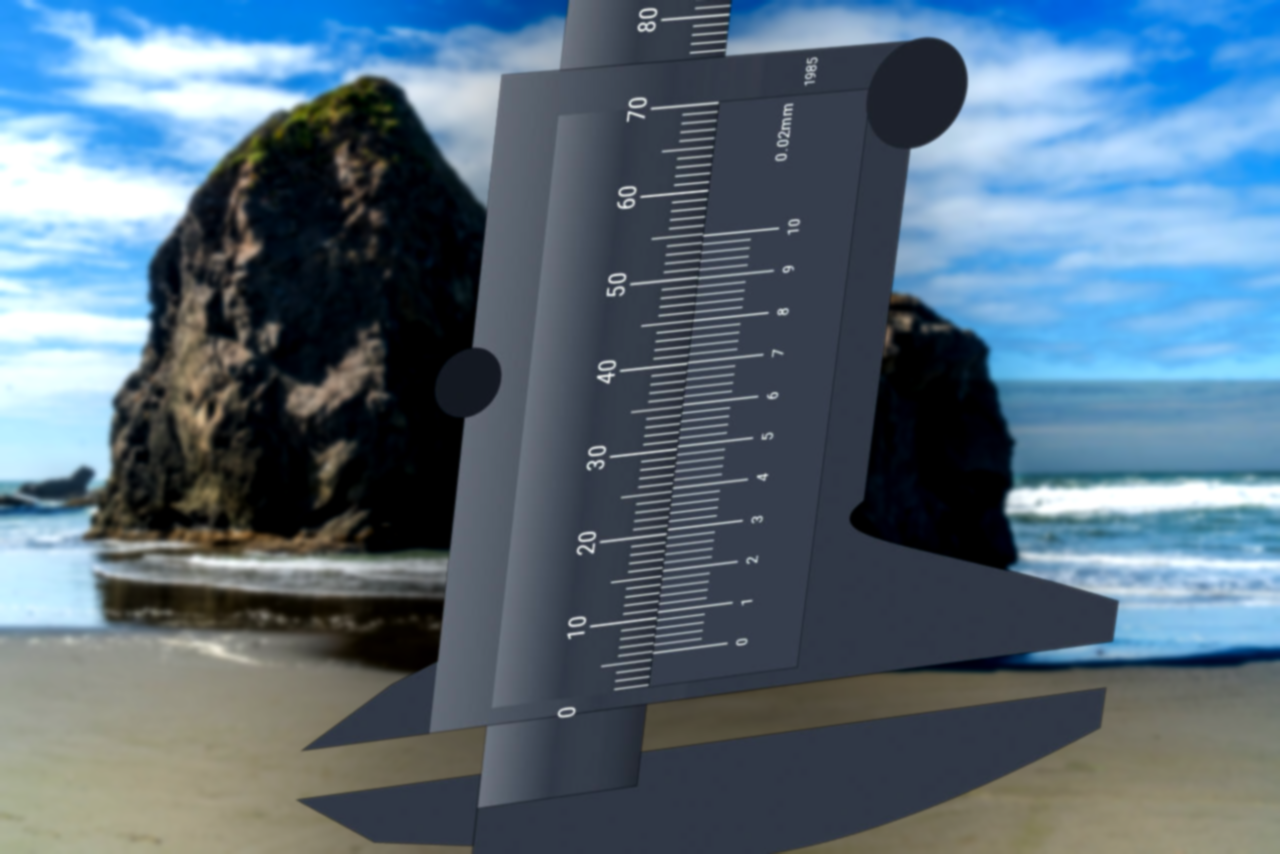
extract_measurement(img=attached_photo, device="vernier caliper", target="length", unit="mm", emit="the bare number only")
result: 5.8
